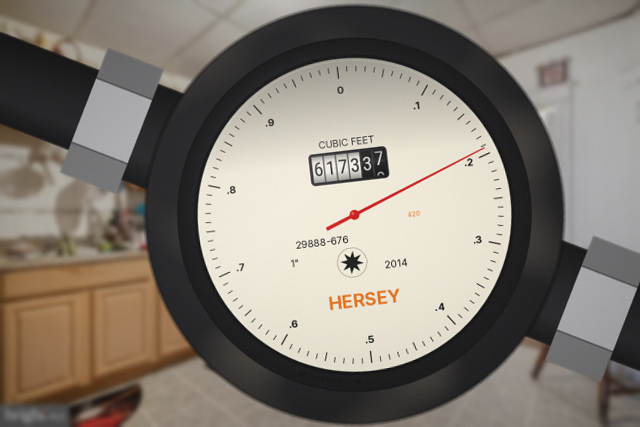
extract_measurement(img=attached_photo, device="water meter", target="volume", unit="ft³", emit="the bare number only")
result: 617337.19
